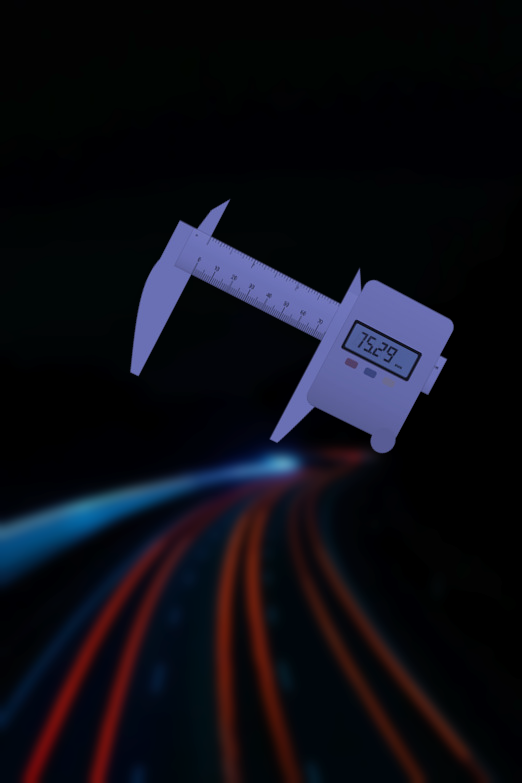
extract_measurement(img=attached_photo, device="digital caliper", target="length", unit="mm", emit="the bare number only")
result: 75.29
